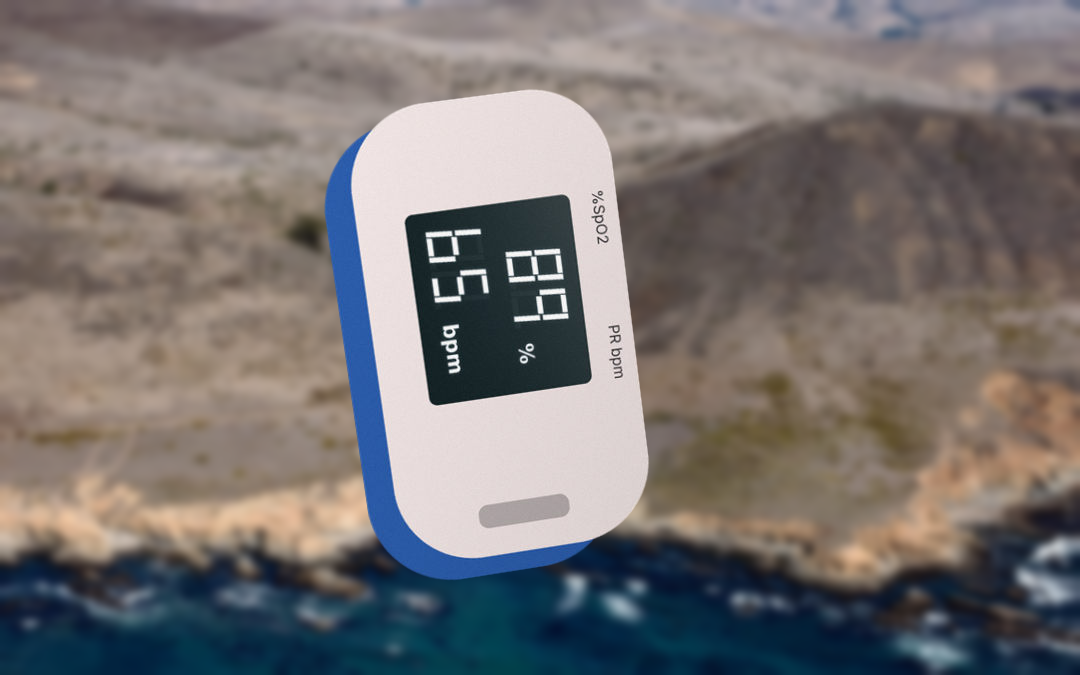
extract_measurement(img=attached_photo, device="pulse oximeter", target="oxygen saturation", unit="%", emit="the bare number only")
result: 89
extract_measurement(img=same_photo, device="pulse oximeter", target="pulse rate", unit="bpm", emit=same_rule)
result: 65
